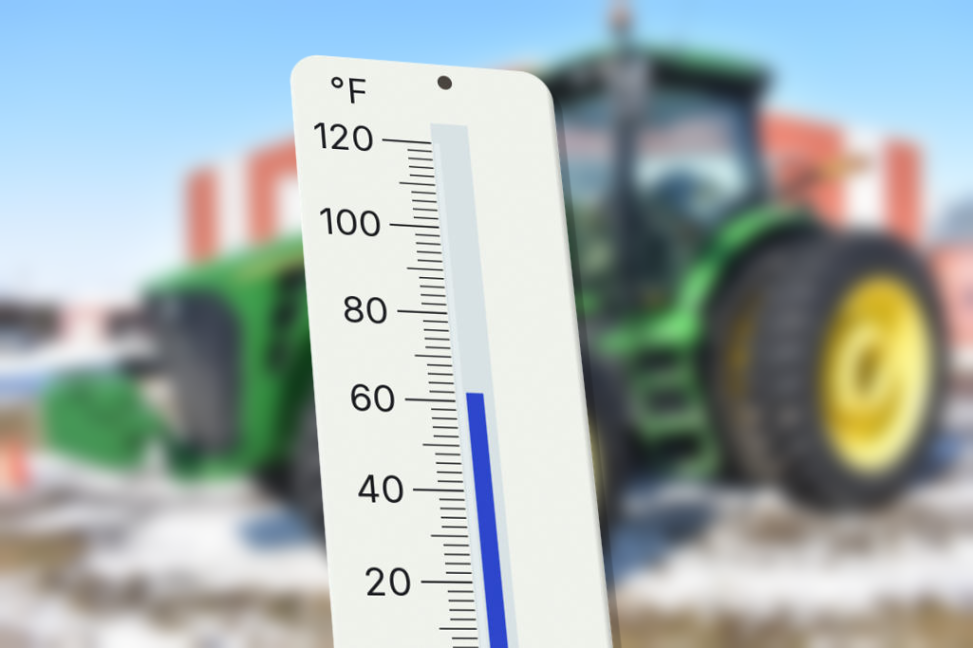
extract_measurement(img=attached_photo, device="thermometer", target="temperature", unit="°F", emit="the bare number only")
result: 62
